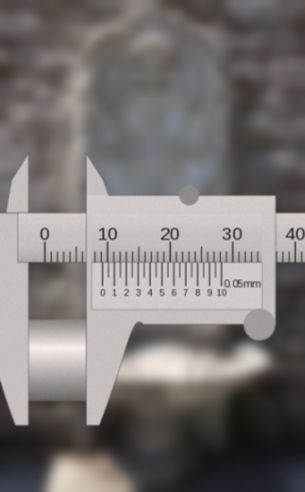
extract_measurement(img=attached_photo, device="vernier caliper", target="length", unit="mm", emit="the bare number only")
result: 9.2
